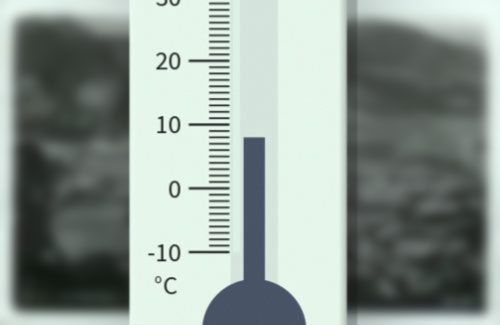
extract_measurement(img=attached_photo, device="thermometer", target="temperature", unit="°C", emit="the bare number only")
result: 8
